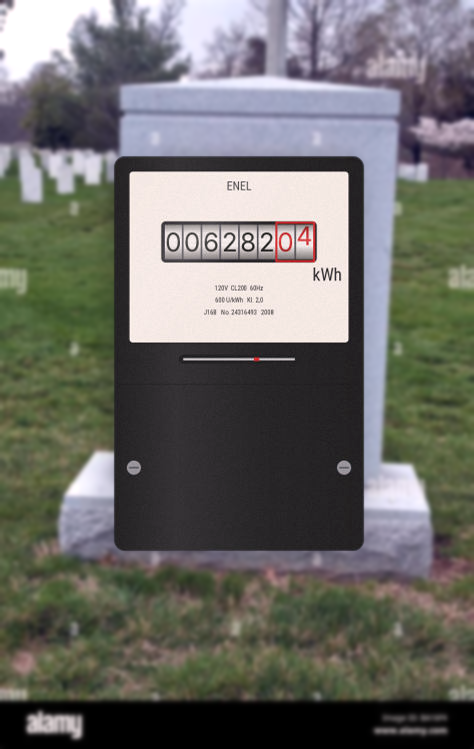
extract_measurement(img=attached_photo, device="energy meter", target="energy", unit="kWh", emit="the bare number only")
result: 6282.04
